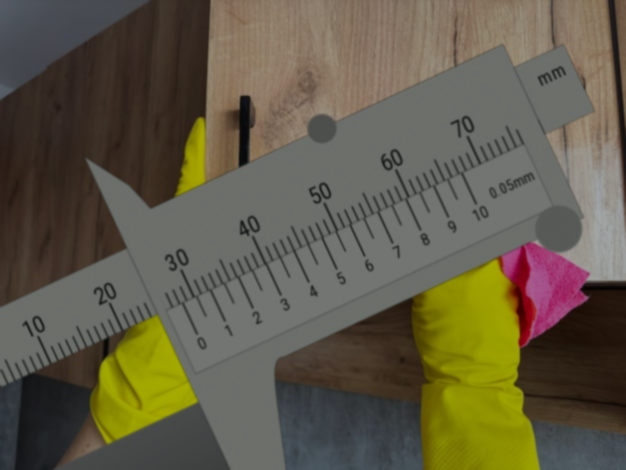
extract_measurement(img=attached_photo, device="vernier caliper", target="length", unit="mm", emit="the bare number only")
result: 28.4
